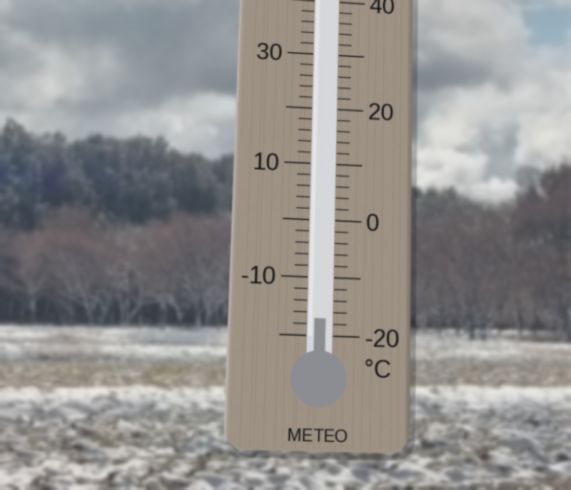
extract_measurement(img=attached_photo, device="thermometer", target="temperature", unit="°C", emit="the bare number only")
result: -17
